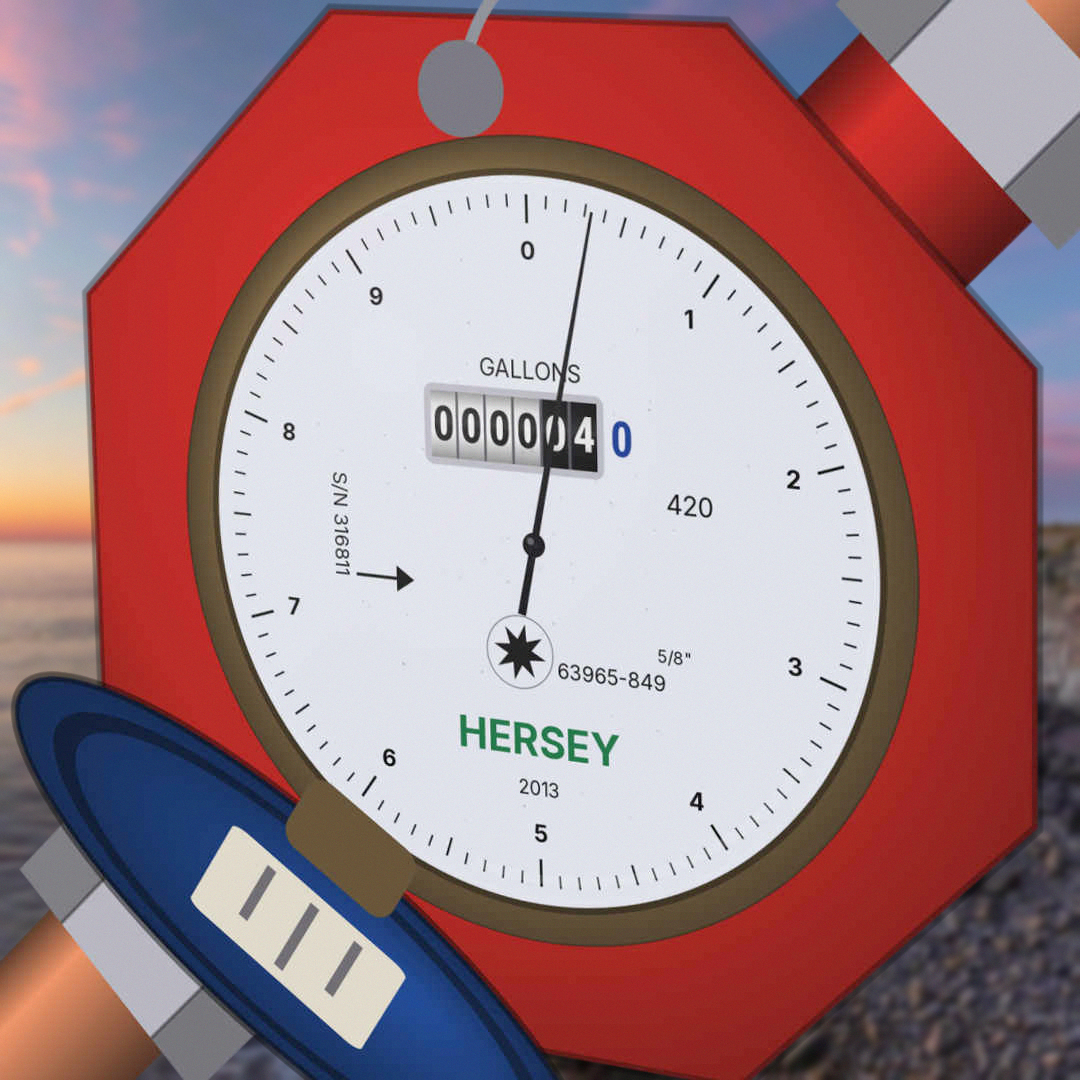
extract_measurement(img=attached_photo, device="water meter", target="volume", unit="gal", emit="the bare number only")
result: 40.3
